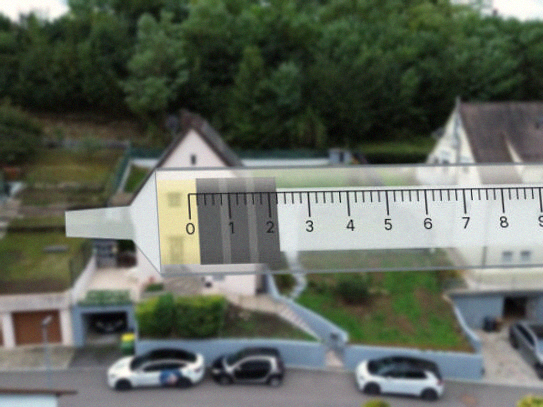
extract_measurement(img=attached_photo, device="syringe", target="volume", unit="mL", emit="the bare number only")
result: 0.2
